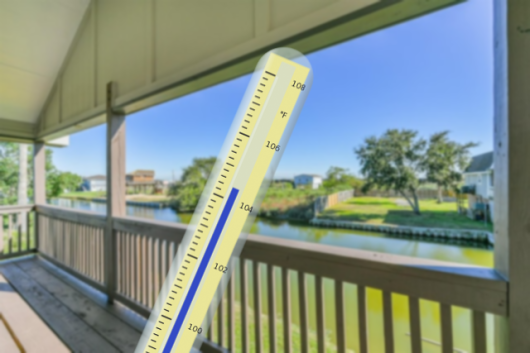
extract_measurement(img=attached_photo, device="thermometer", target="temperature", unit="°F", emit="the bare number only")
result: 104.4
